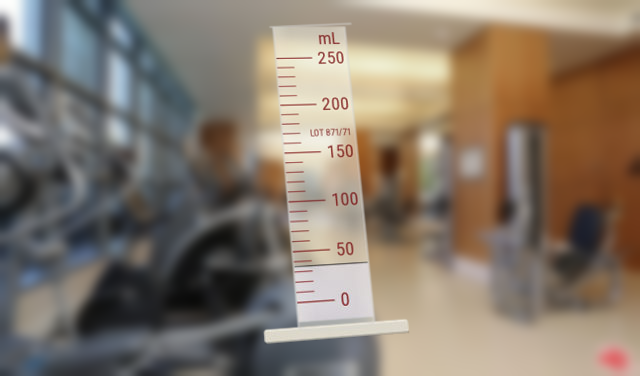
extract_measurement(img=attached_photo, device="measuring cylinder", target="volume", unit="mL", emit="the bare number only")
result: 35
